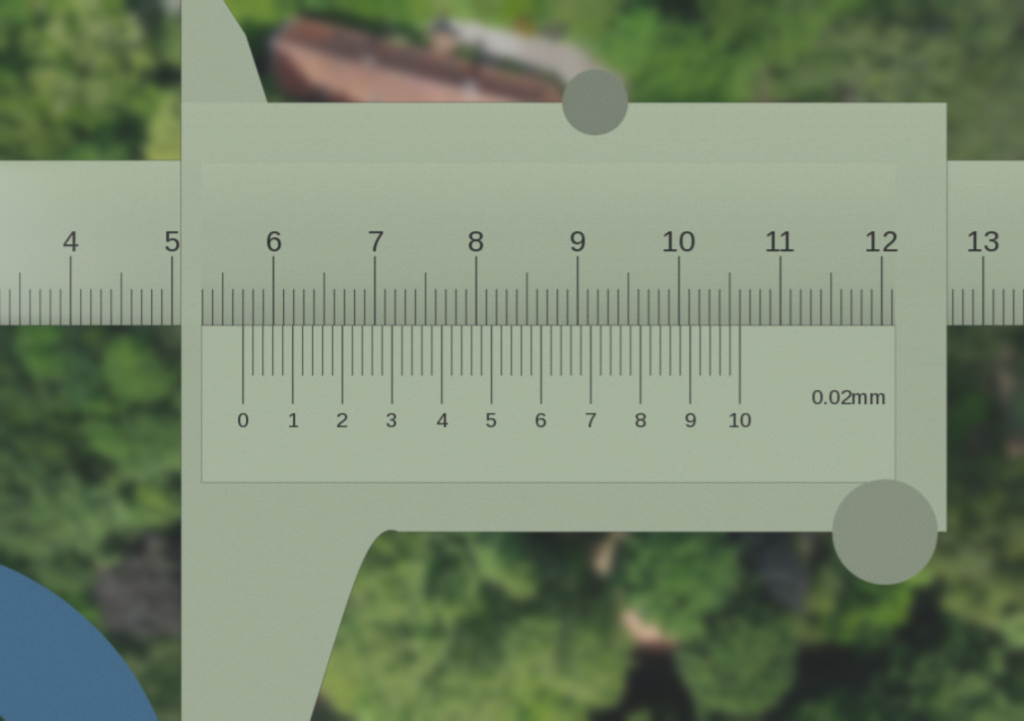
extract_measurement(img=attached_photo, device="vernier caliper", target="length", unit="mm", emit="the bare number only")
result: 57.0
